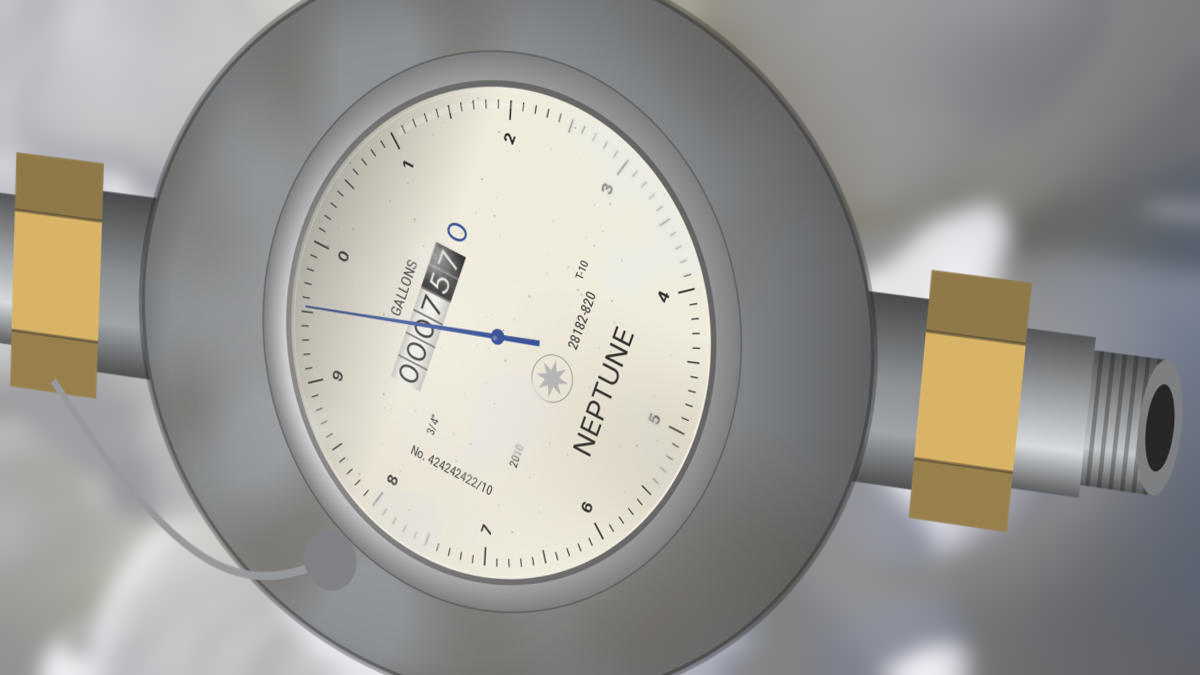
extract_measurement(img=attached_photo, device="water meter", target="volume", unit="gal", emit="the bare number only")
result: 7569.5
